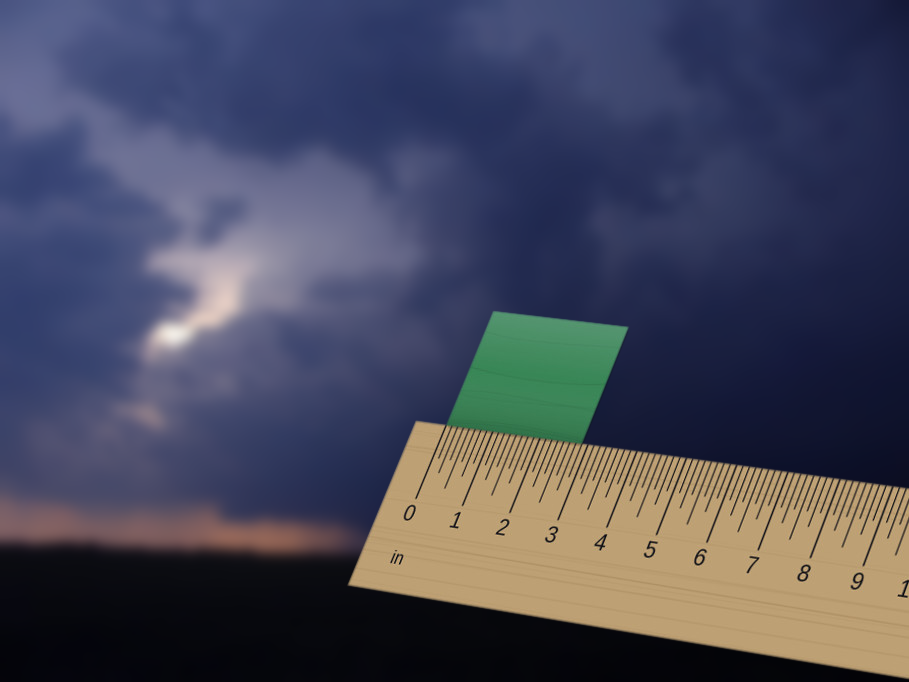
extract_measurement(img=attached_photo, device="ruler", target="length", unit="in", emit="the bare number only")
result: 2.875
